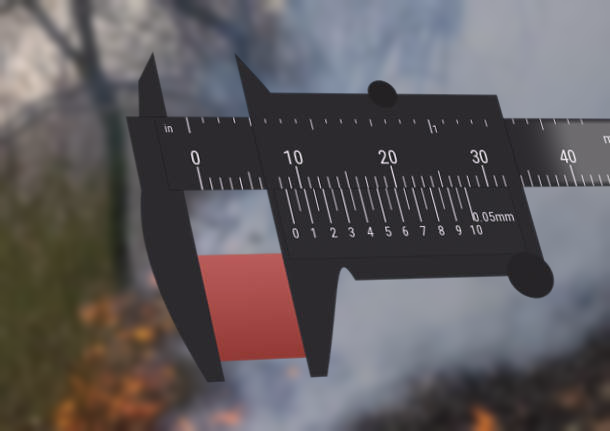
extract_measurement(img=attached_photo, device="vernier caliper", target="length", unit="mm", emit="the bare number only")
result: 8.4
